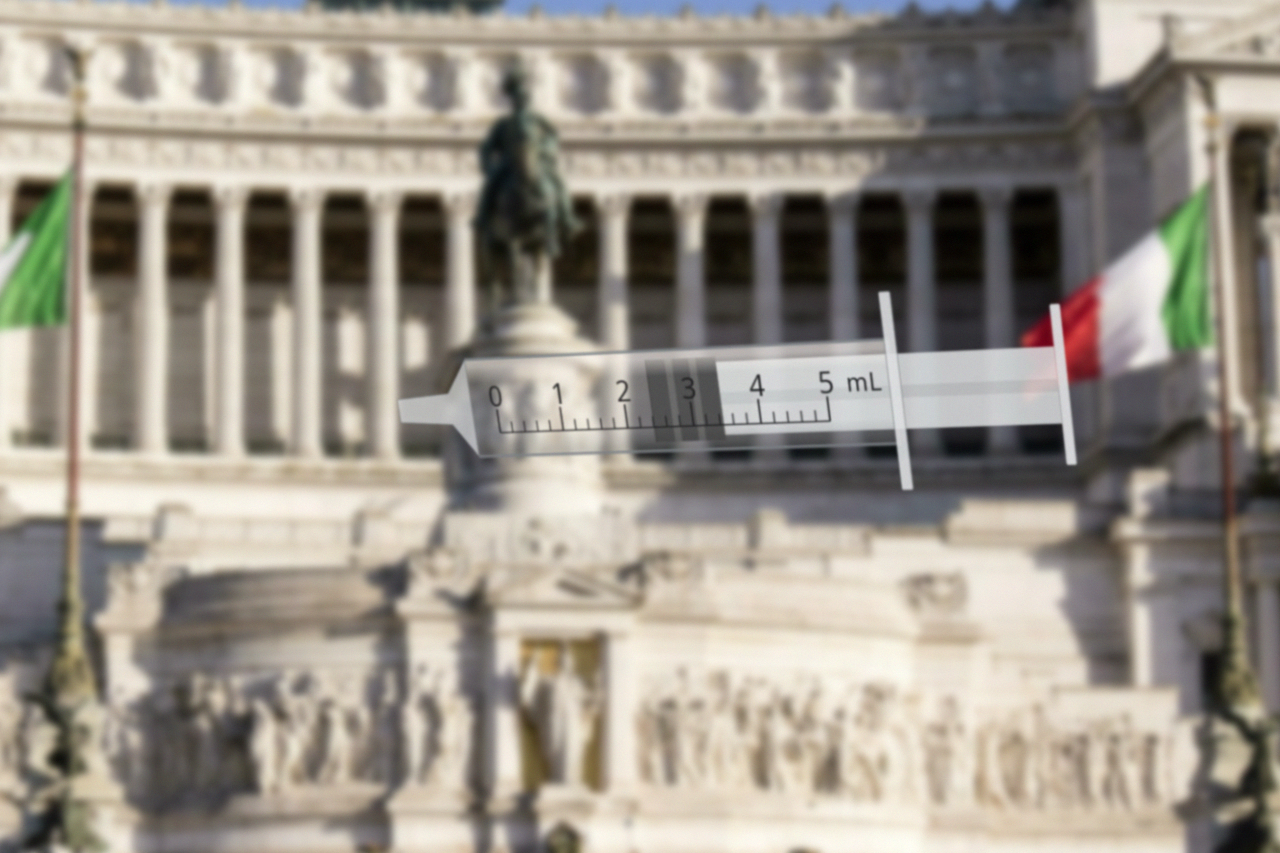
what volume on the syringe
2.4 mL
